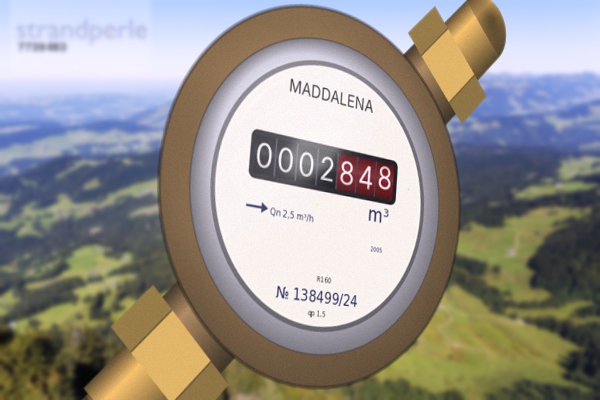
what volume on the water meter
2.848 m³
